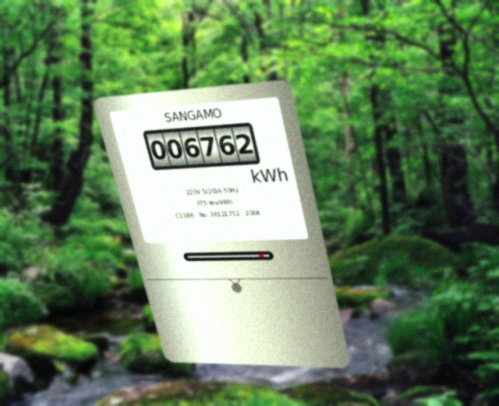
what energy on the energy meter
6762 kWh
